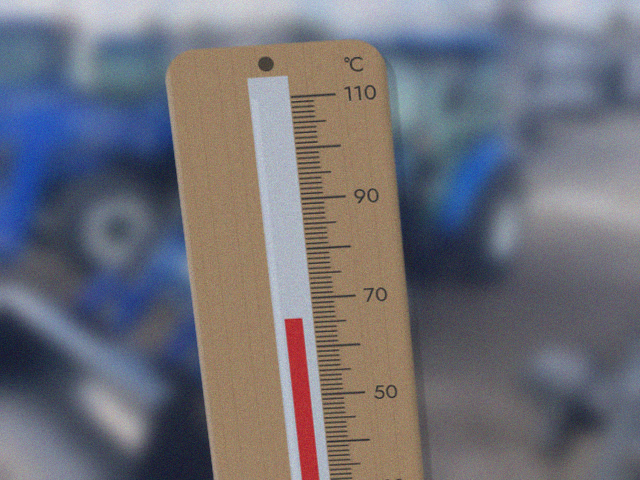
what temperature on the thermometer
66 °C
